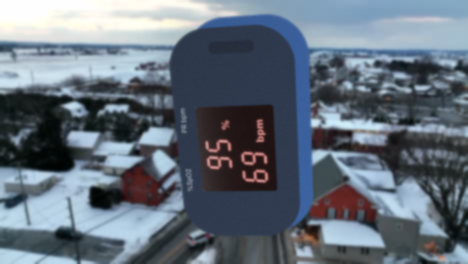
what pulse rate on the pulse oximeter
69 bpm
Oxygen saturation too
95 %
